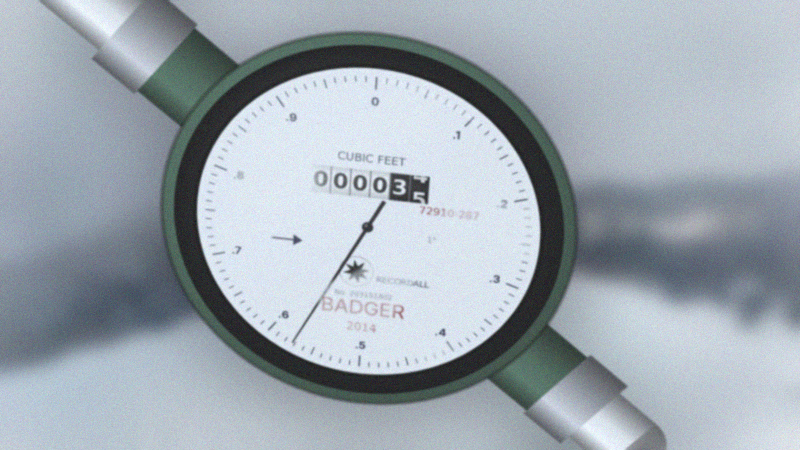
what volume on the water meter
34.57 ft³
